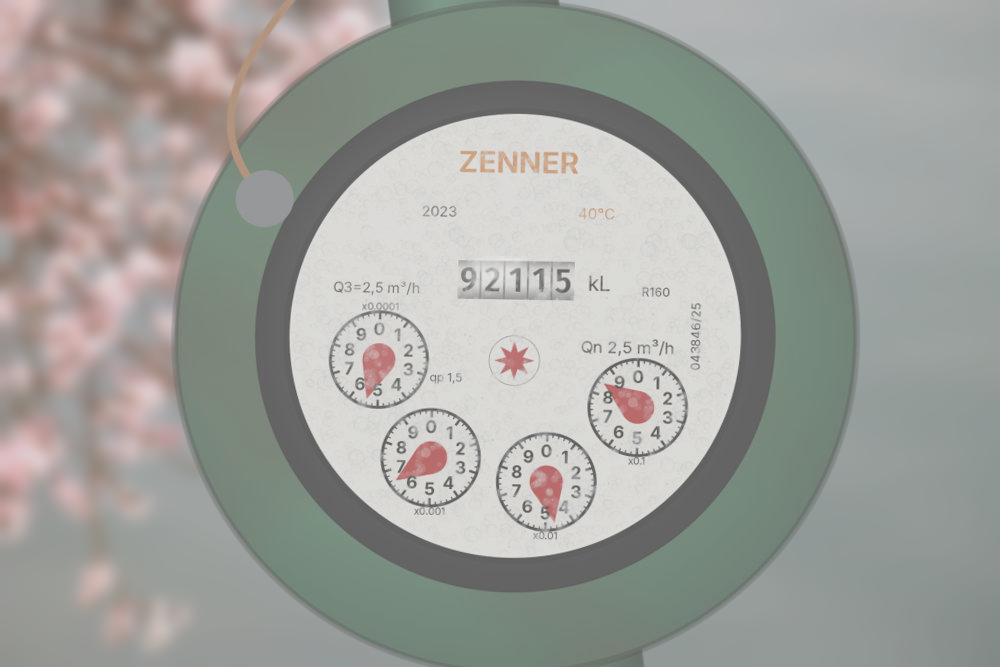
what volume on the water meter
92115.8465 kL
